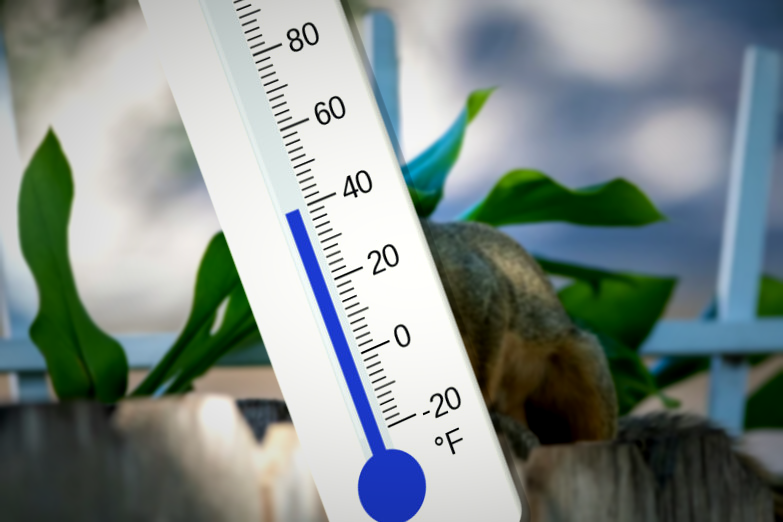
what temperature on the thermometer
40 °F
